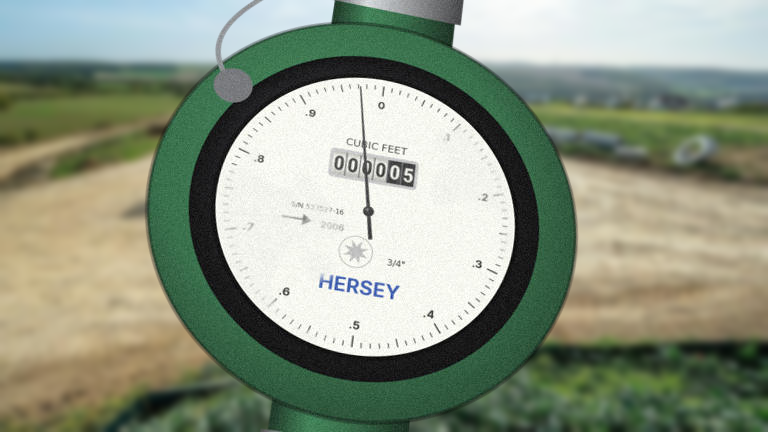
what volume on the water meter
4.97 ft³
